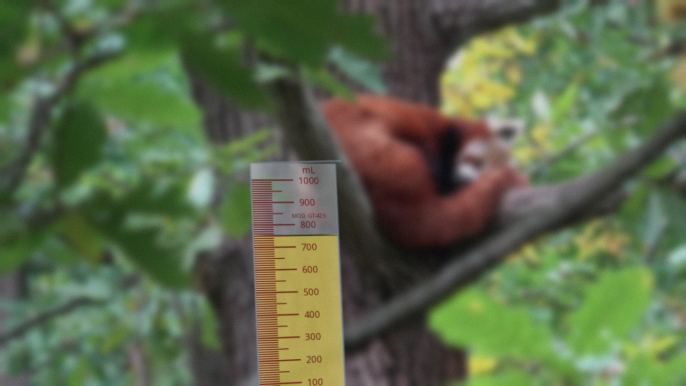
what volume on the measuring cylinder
750 mL
